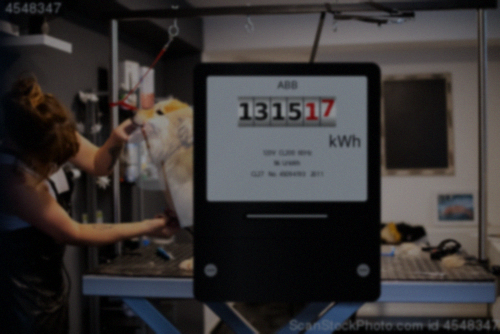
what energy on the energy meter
1315.17 kWh
